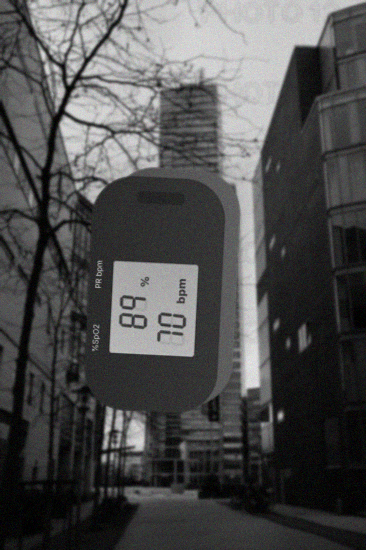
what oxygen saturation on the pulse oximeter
89 %
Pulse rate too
70 bpm
